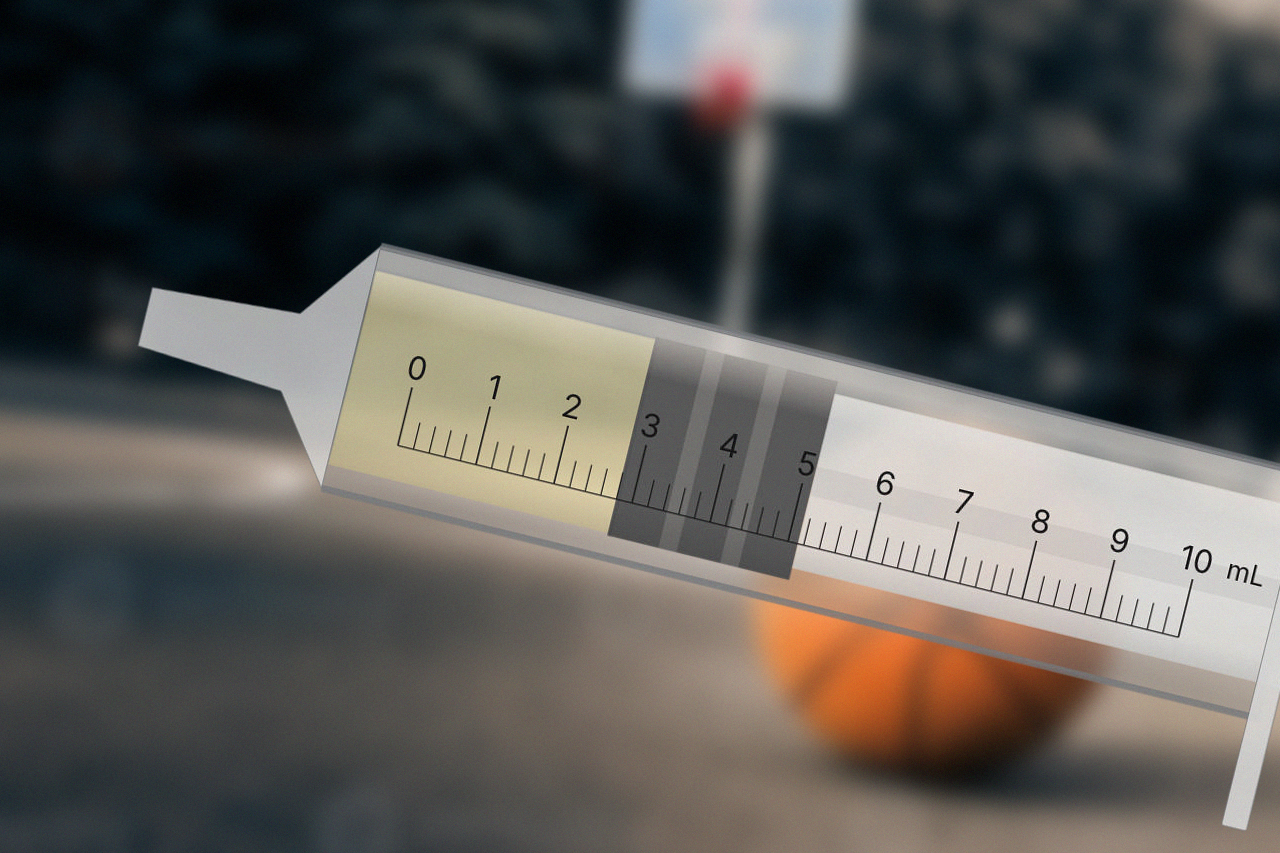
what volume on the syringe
2.8 mL
